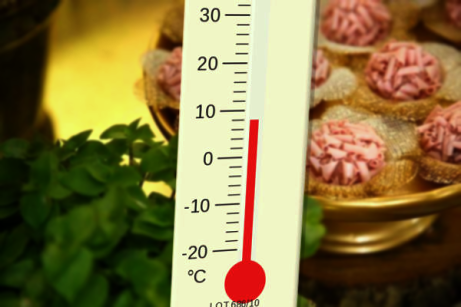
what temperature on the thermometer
8 °C
